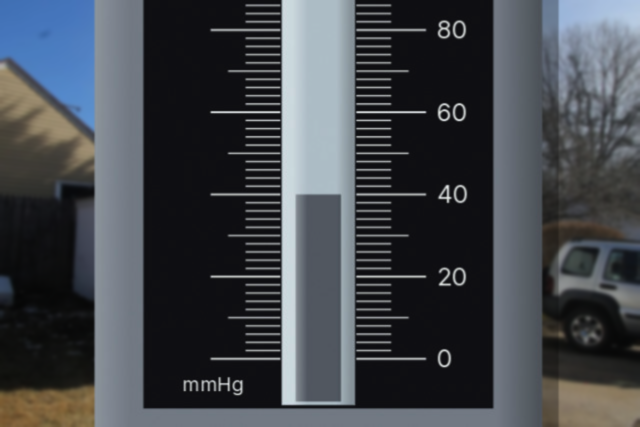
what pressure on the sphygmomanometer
40 mmHg
